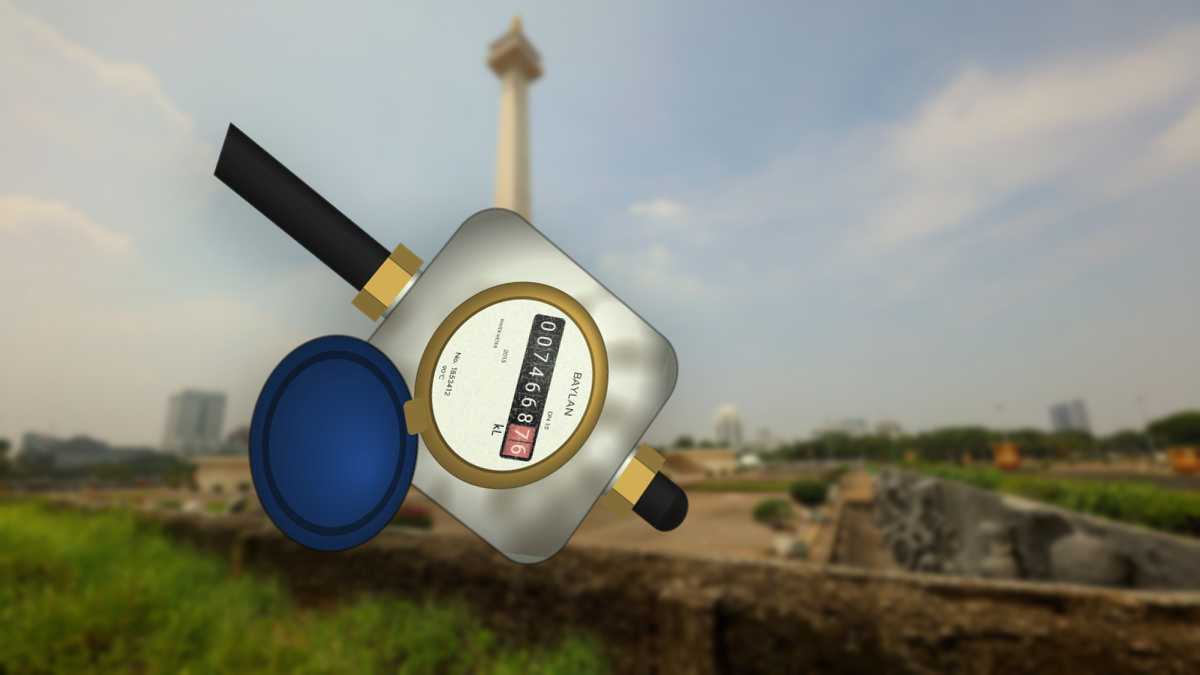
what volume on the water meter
74668.76 kL
